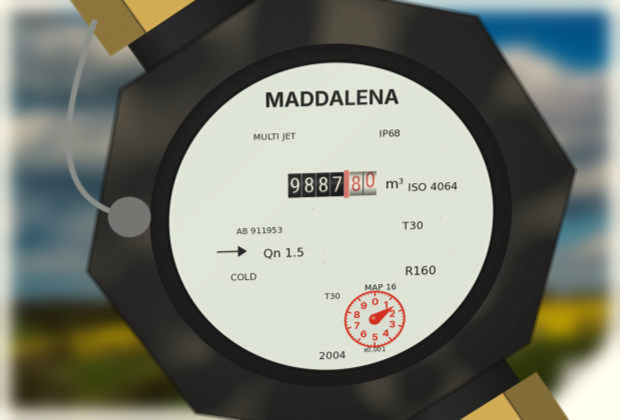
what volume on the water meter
9887.801 m³
